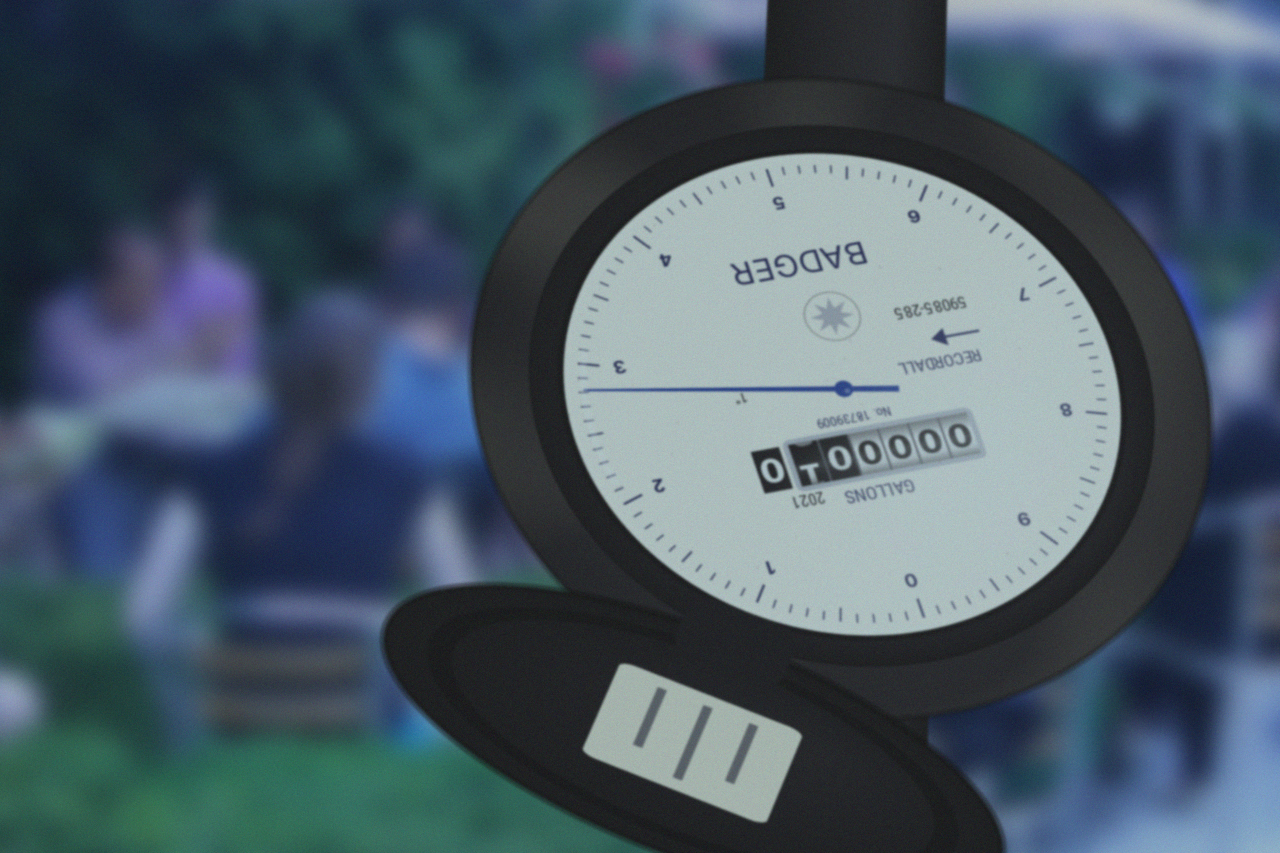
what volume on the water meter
12.8 gal
